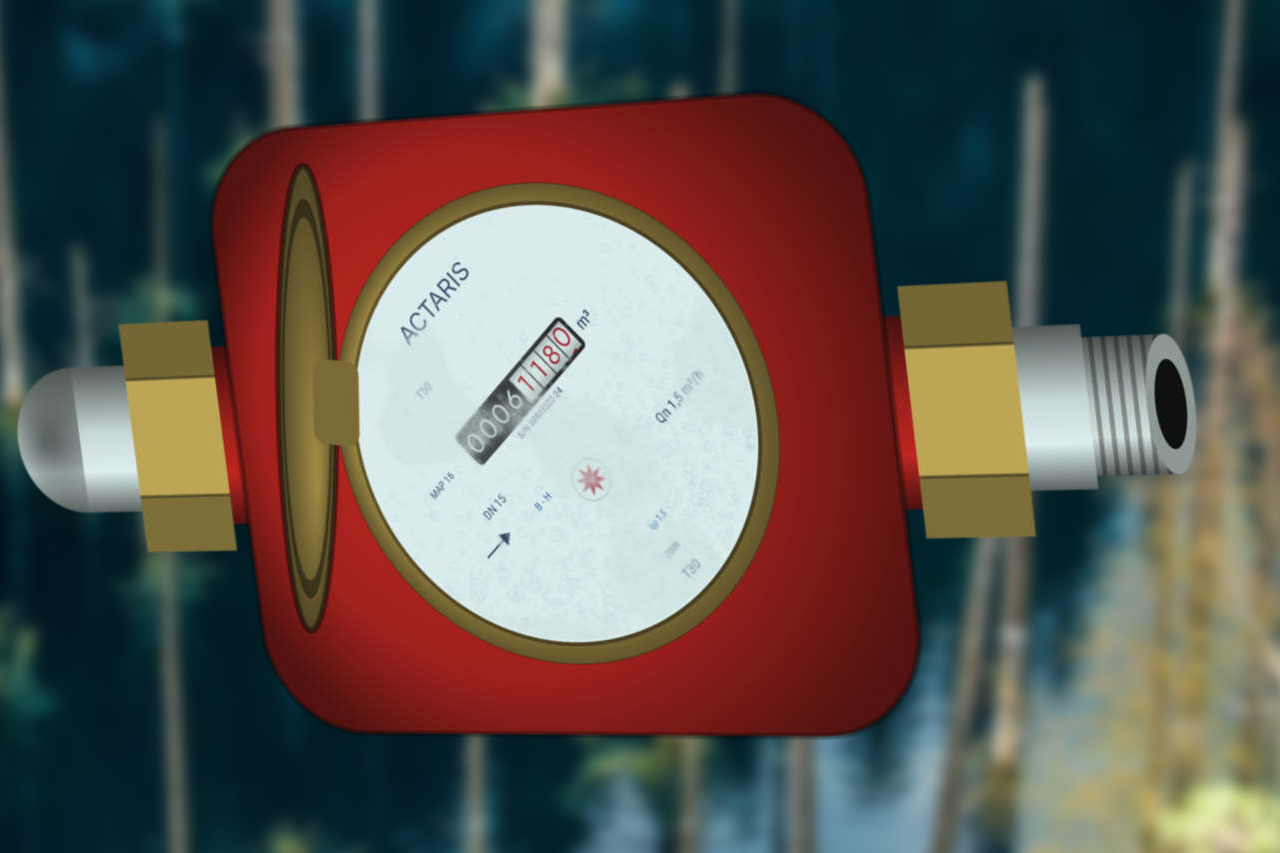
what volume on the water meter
6.1180 m³
